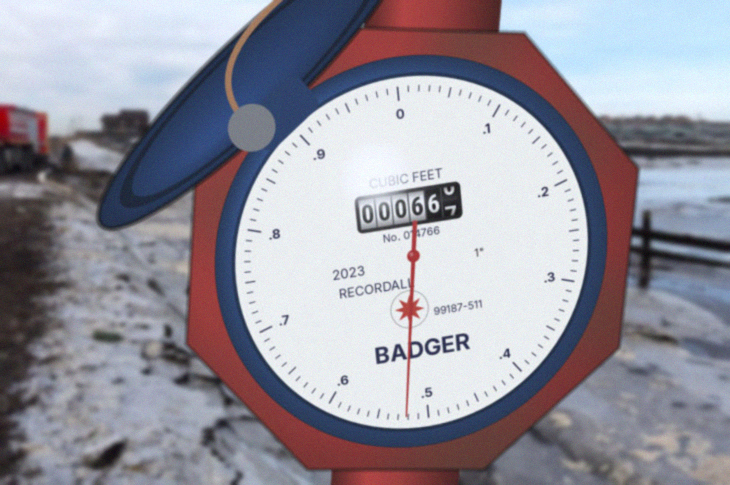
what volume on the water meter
666.52 ft³
